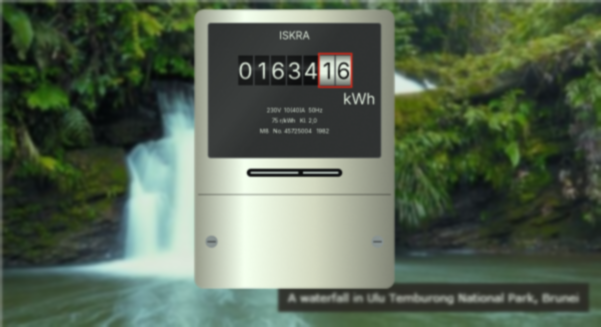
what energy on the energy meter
1634.16 kWh
